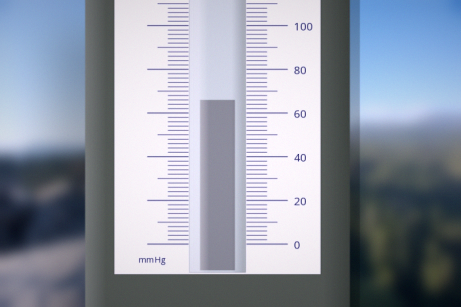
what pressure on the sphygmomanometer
66 mmHg
